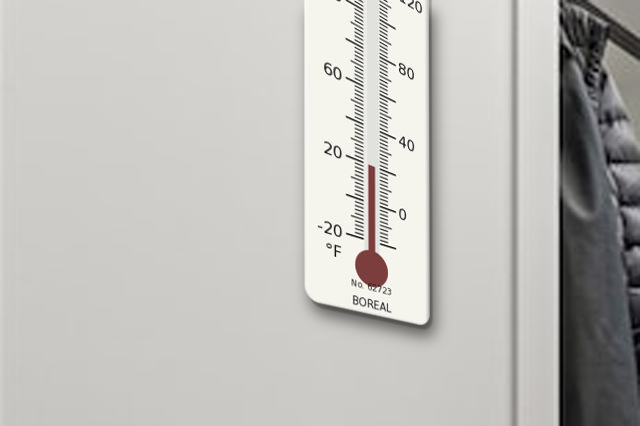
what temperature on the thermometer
20 °F
